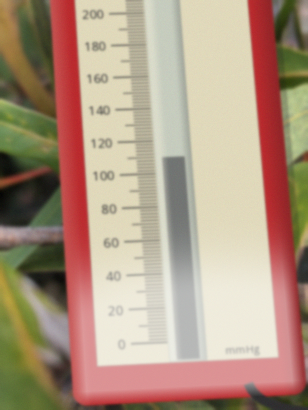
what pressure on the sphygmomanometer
110 mmHg
